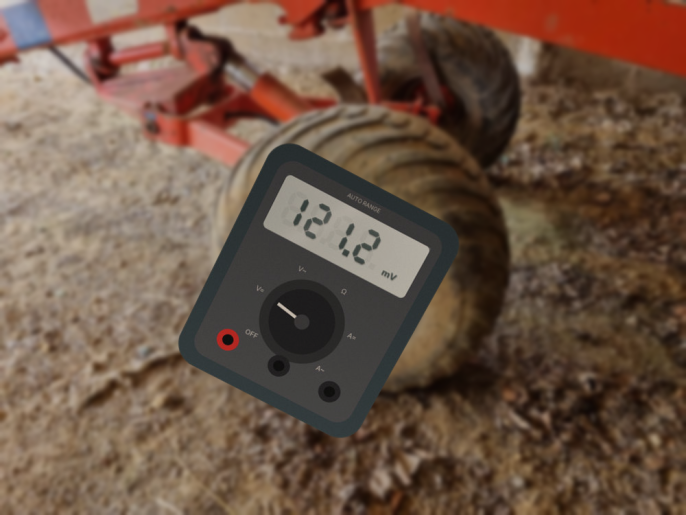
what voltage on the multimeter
121.2 mV
